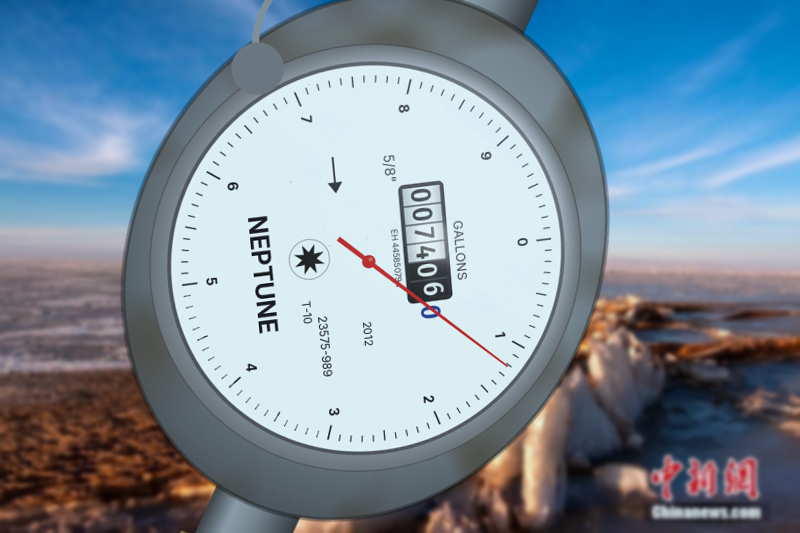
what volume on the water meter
74061.2 gal
